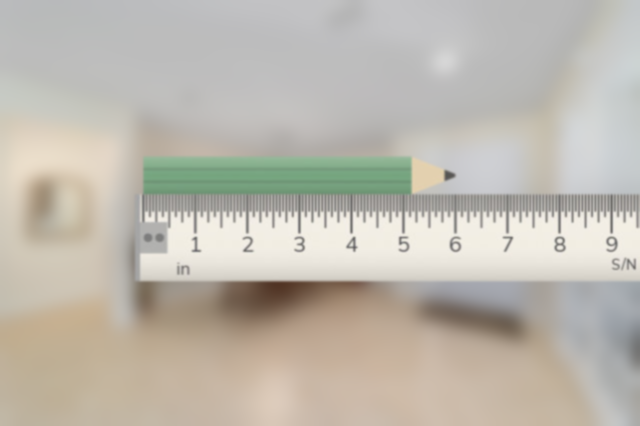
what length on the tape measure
6 in
